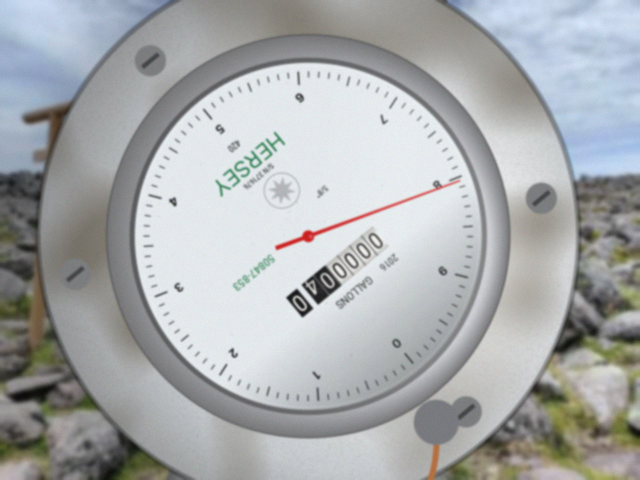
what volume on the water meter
38.0 gal
